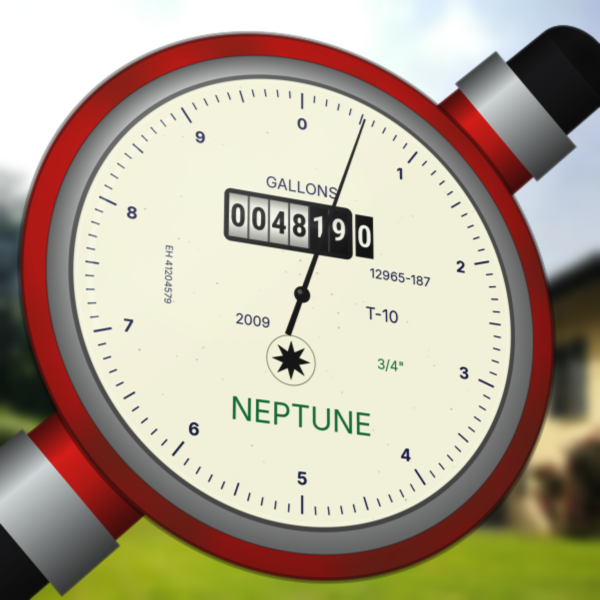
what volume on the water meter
48190.5 gal
